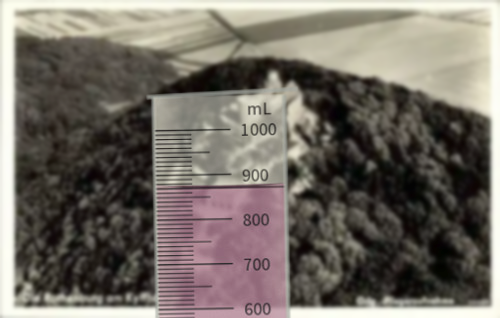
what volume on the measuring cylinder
870 mL
